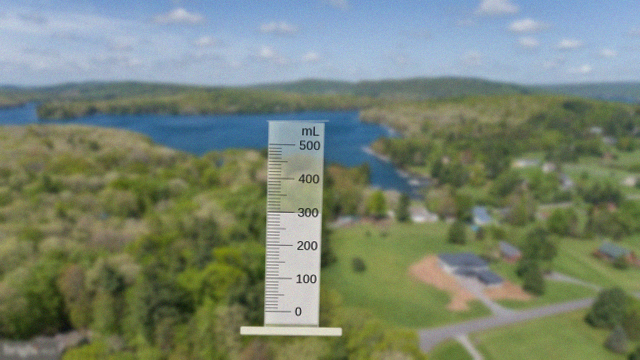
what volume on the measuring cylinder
300 mL
